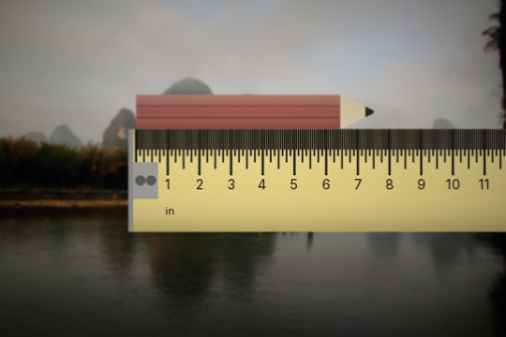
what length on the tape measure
7.5 in
